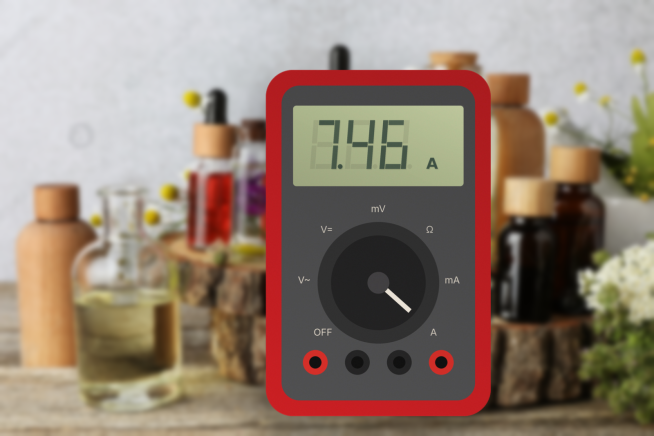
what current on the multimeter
7.46 A
